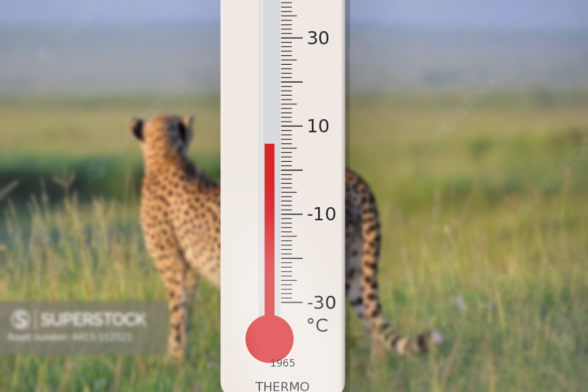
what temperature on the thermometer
6 °C
